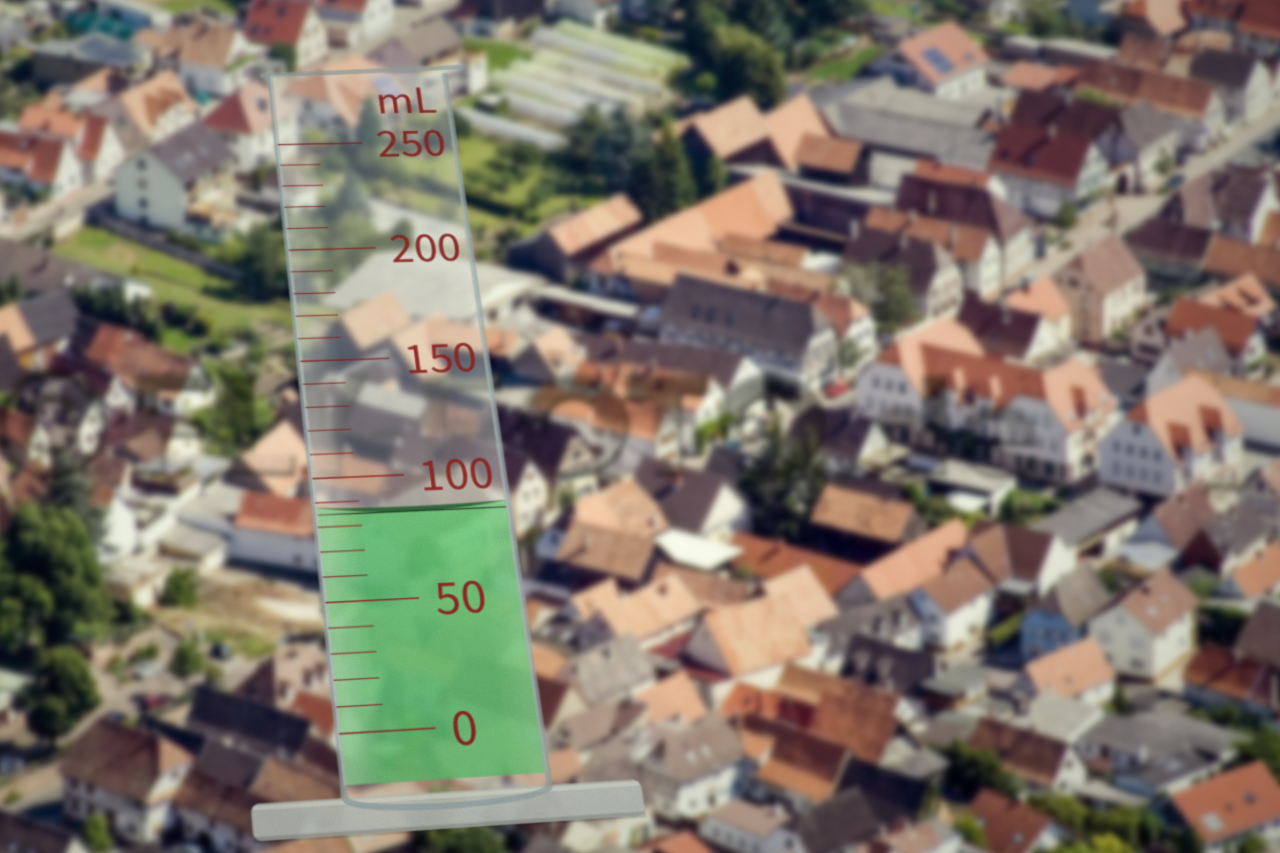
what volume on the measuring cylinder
85 mL
